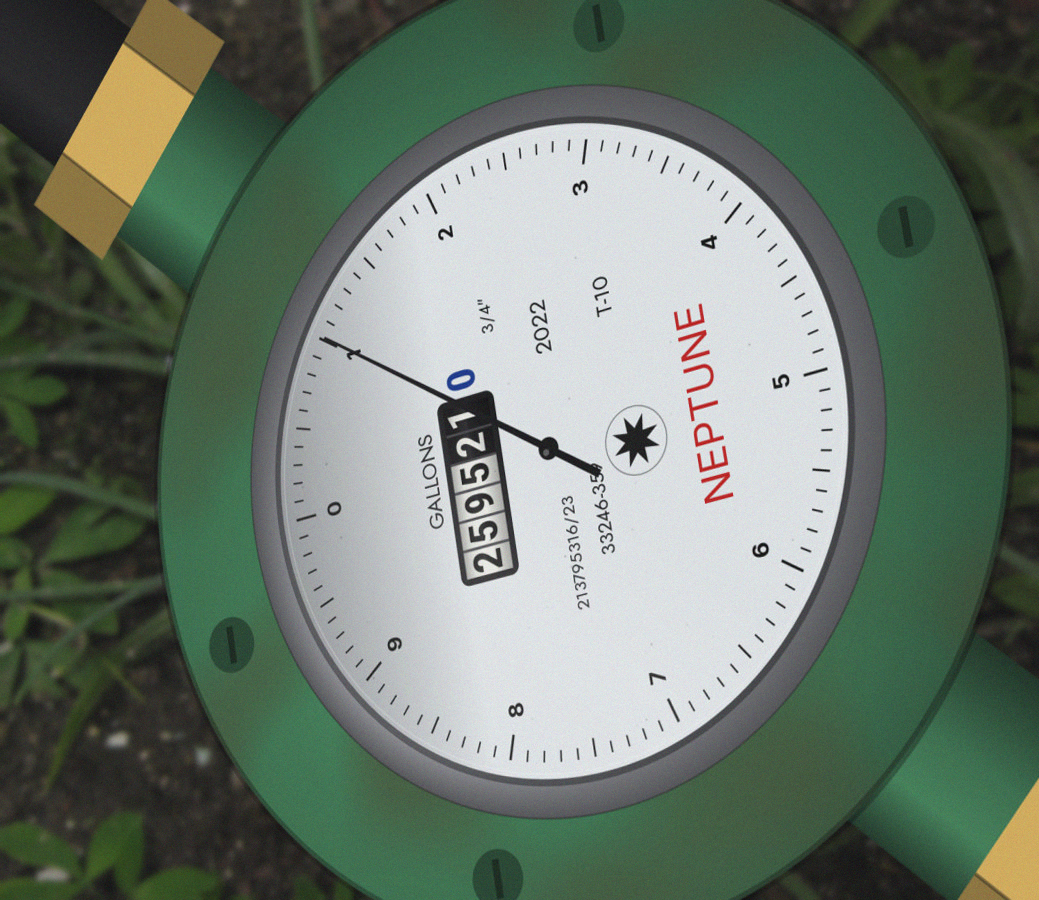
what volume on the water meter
2595211.0 gal
